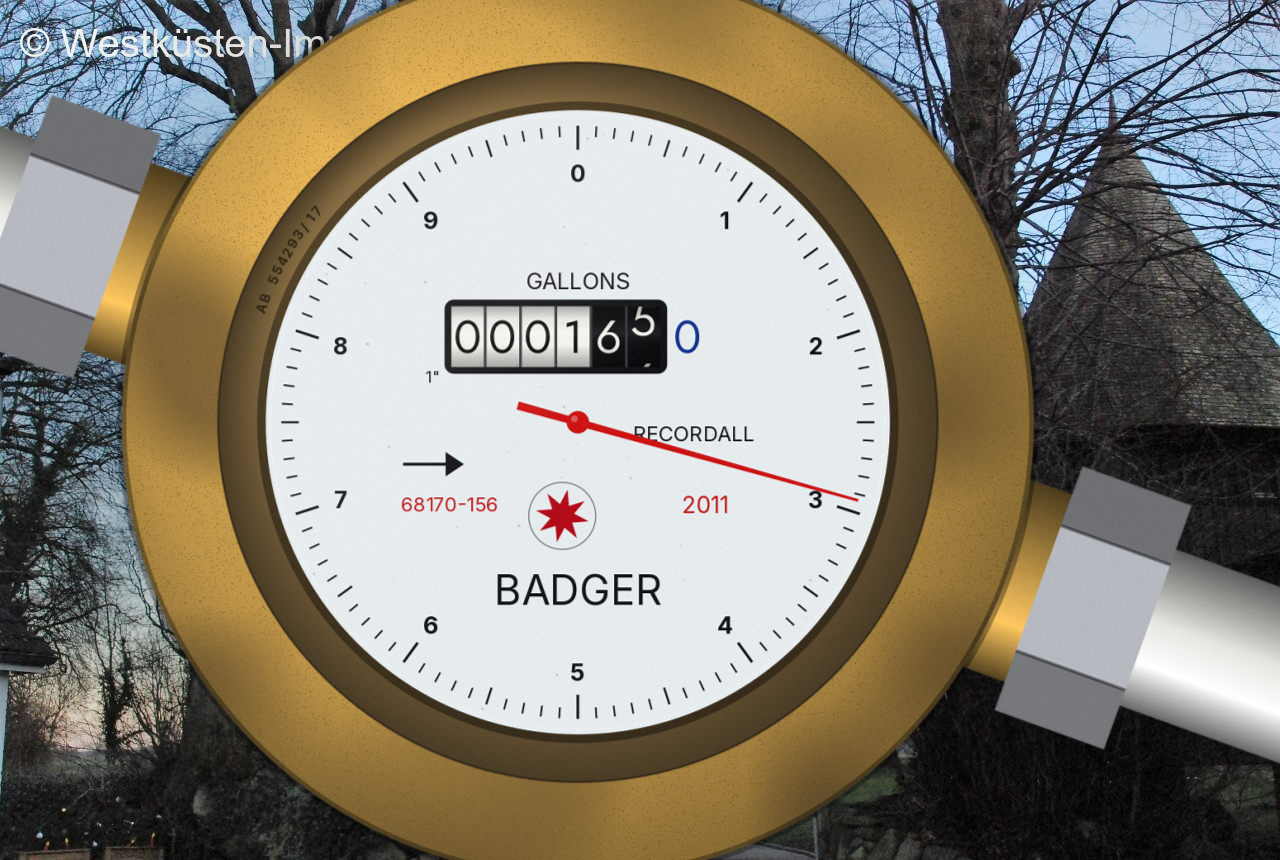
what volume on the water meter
1652.9 gal
